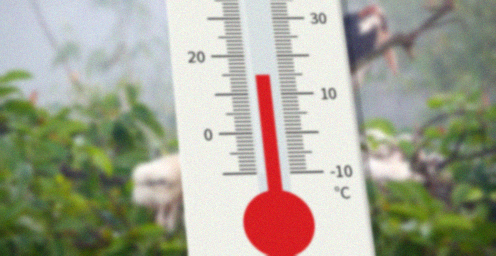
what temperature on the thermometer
15 °C
